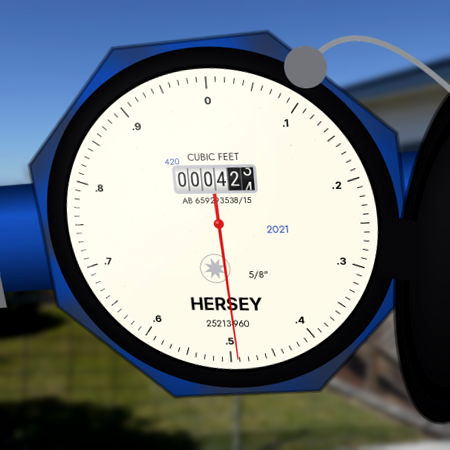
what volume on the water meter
423.49 ft³
